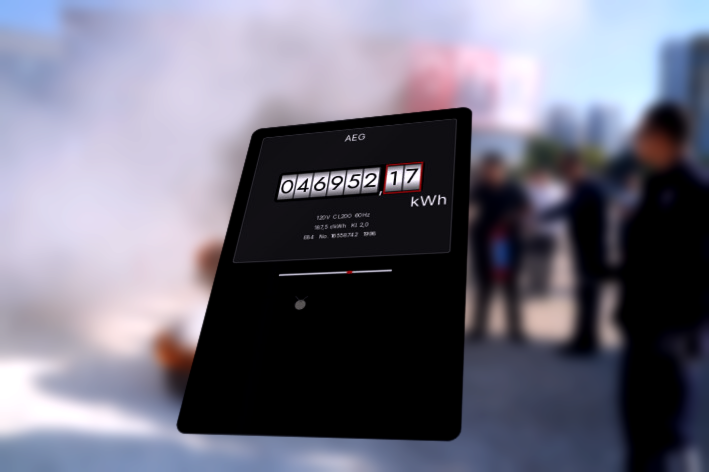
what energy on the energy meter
46952.17 kWh
